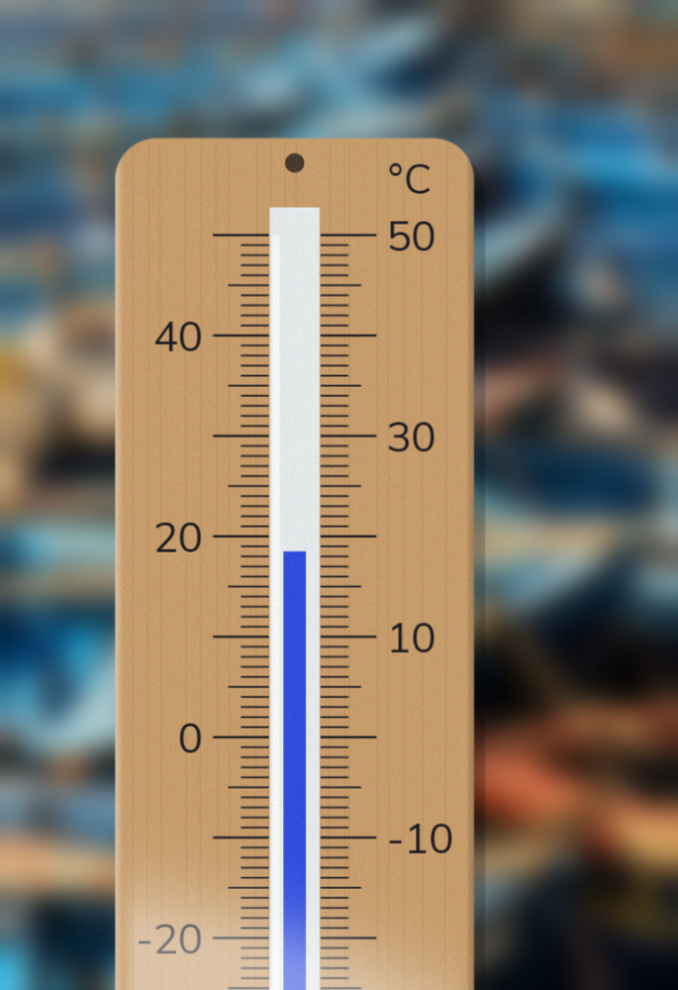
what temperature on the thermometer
18.5 °C
